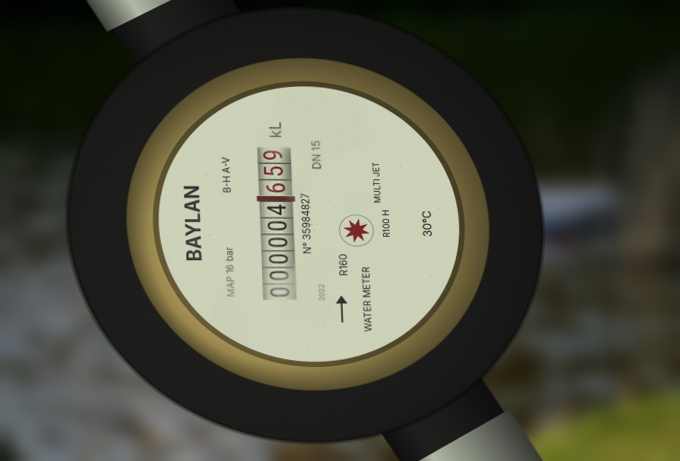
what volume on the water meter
4.659 kL
